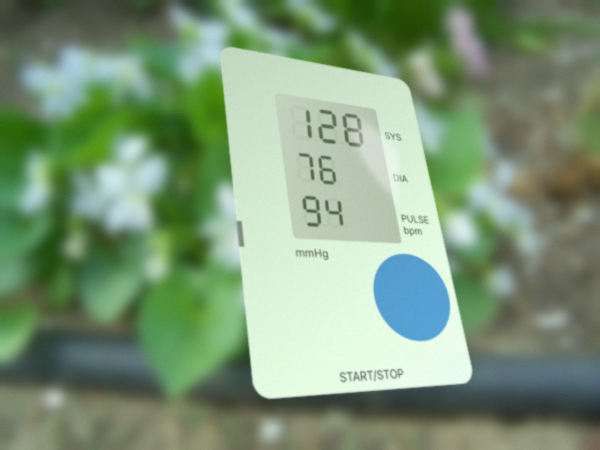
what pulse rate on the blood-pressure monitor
94 bpm
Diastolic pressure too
76 mmHg
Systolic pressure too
128 mmHg
